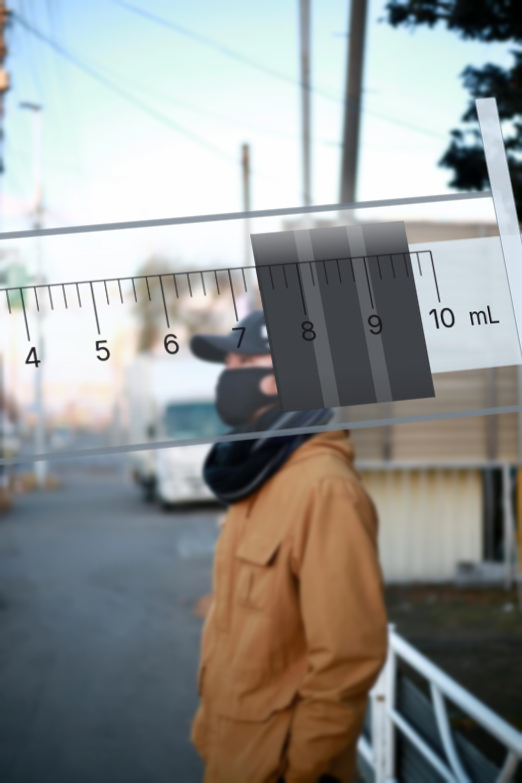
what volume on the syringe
7.4 mL
